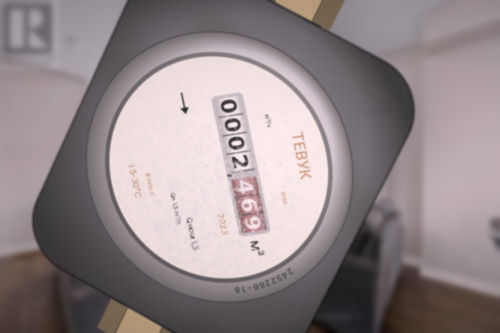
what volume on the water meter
2.469 m³
